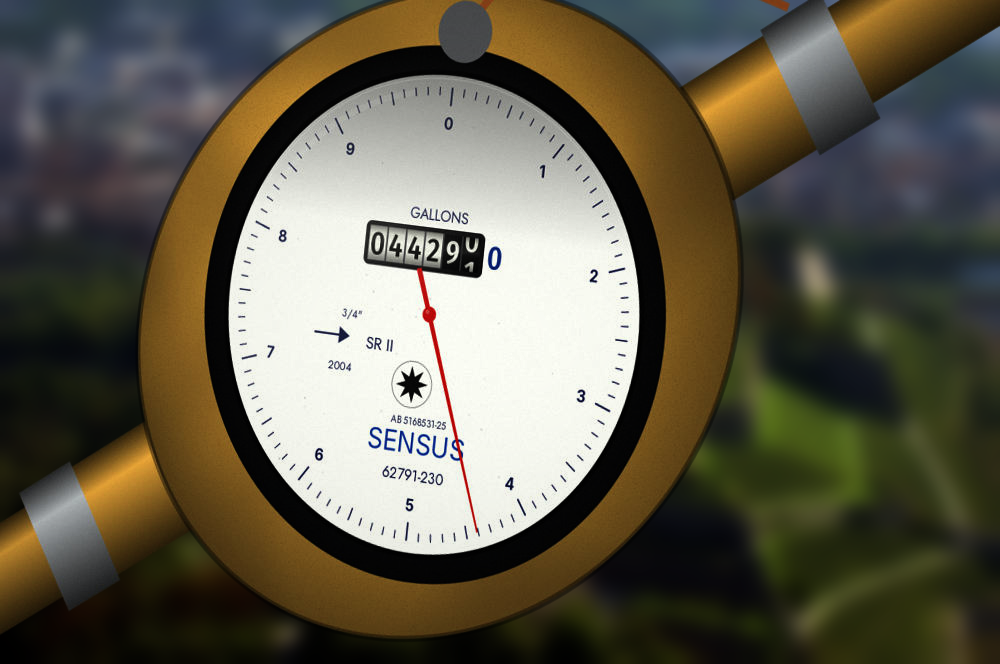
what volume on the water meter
442904.4 gal
